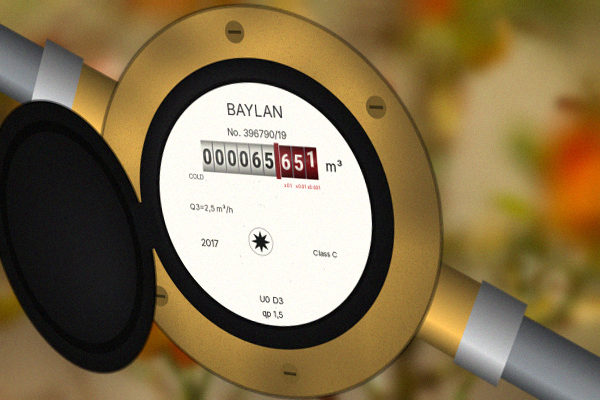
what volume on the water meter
65.651 m³
